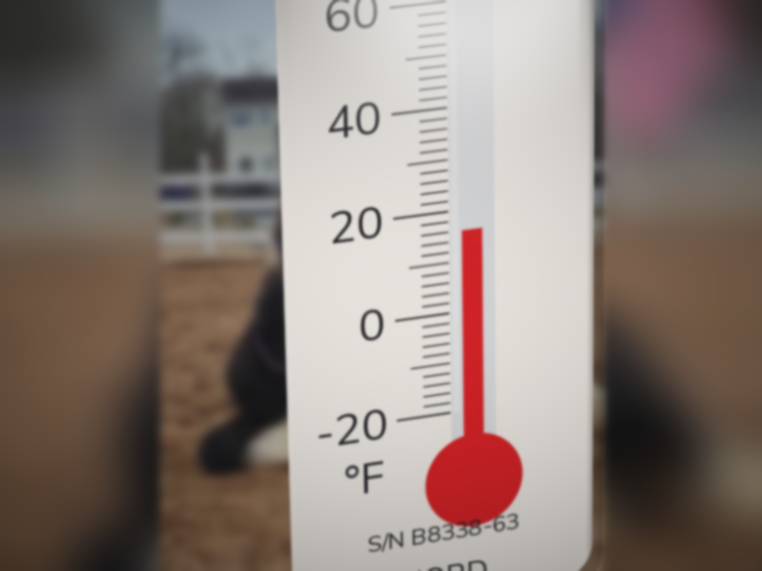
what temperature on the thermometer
16 °F
